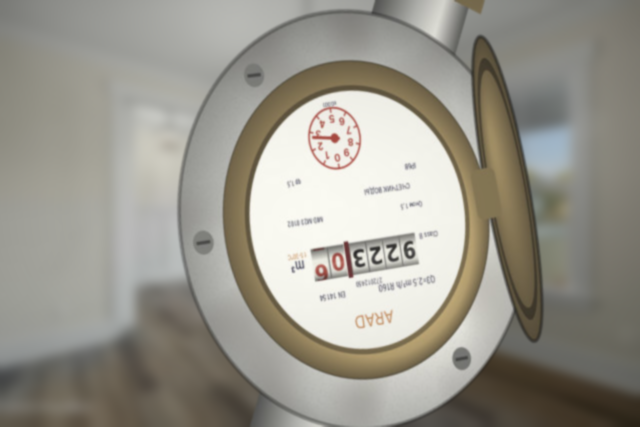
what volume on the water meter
9223.062 m³
